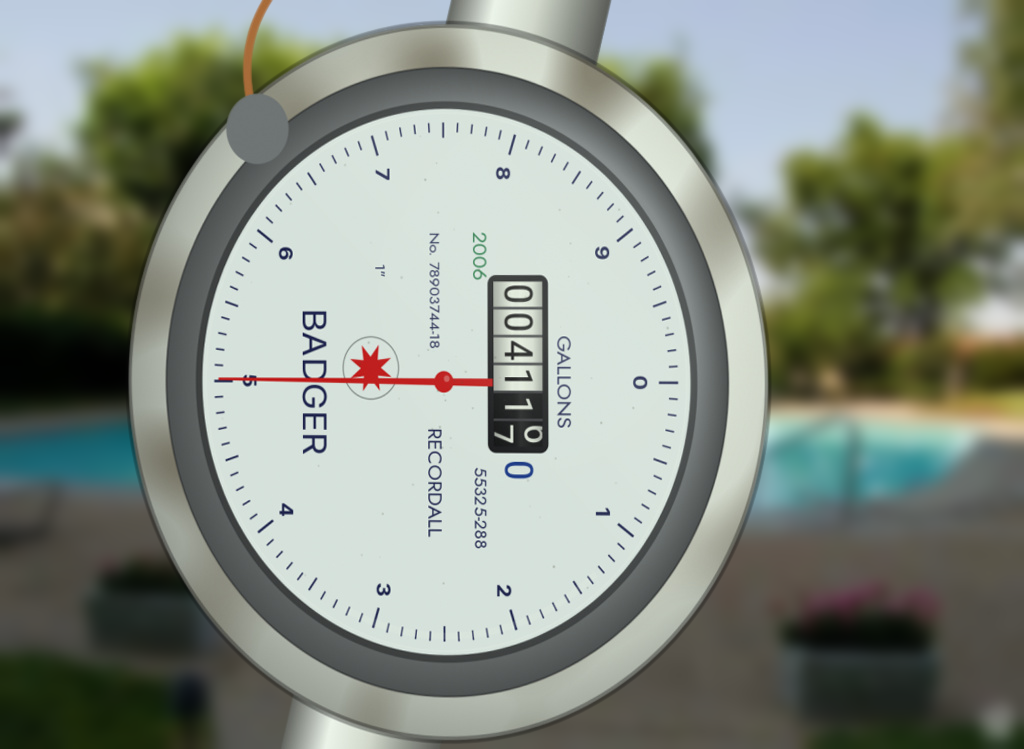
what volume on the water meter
41165.0 gal
